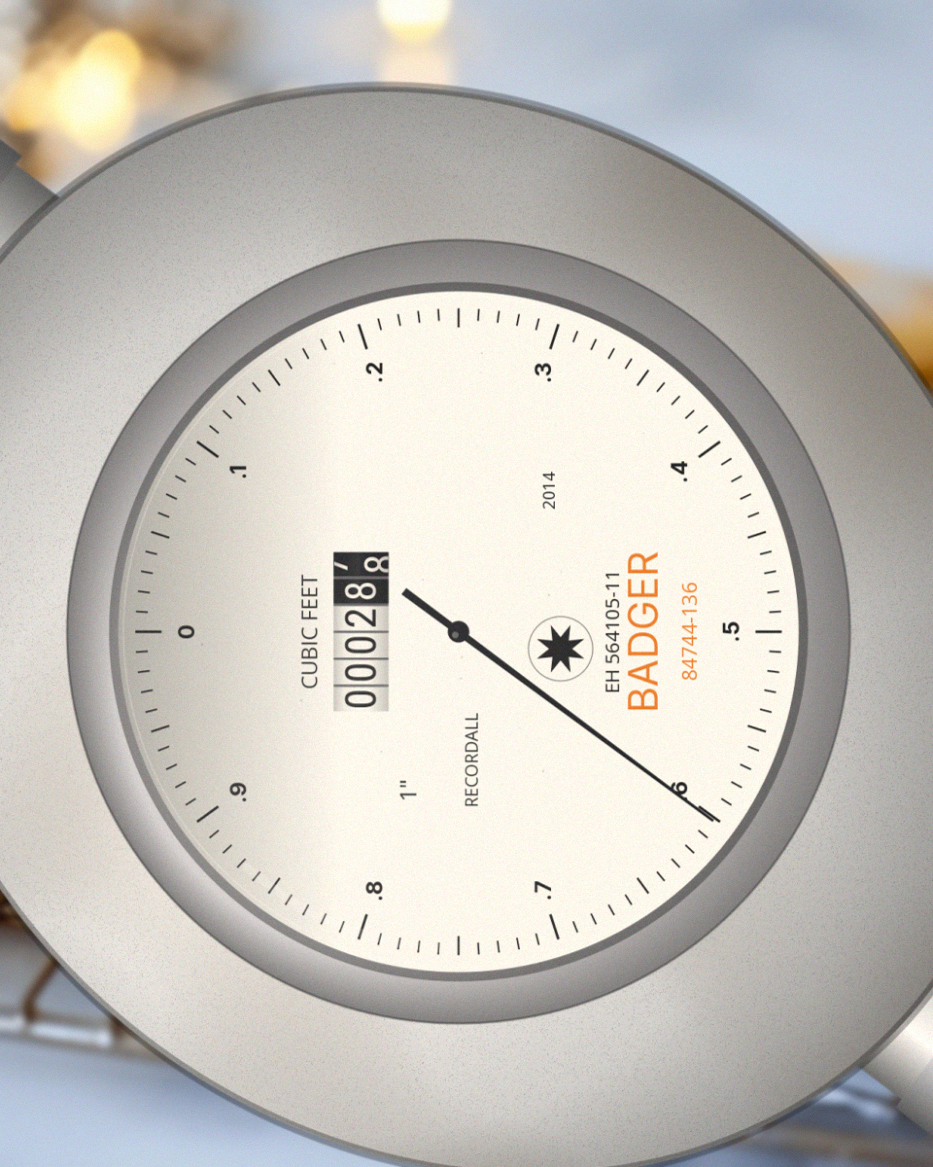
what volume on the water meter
287.60 ft³
